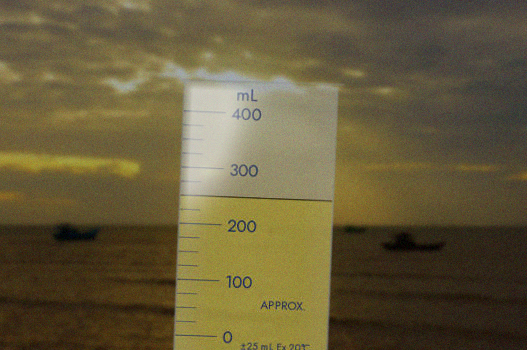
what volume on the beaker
250 mL
